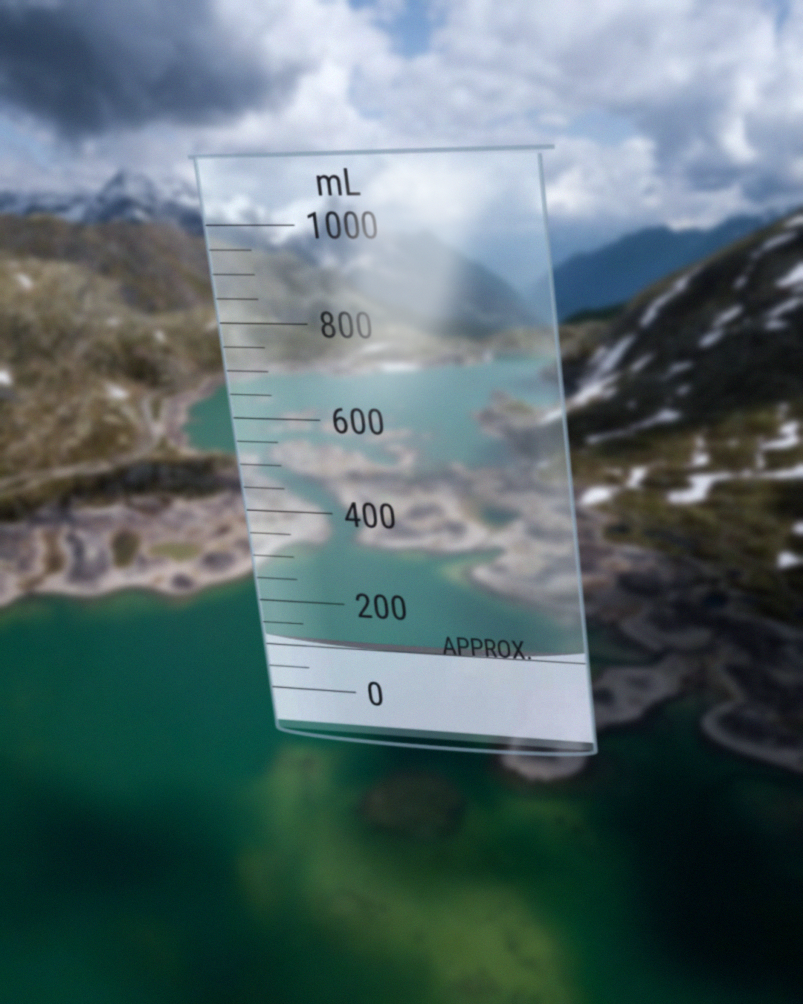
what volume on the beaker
100 mL
